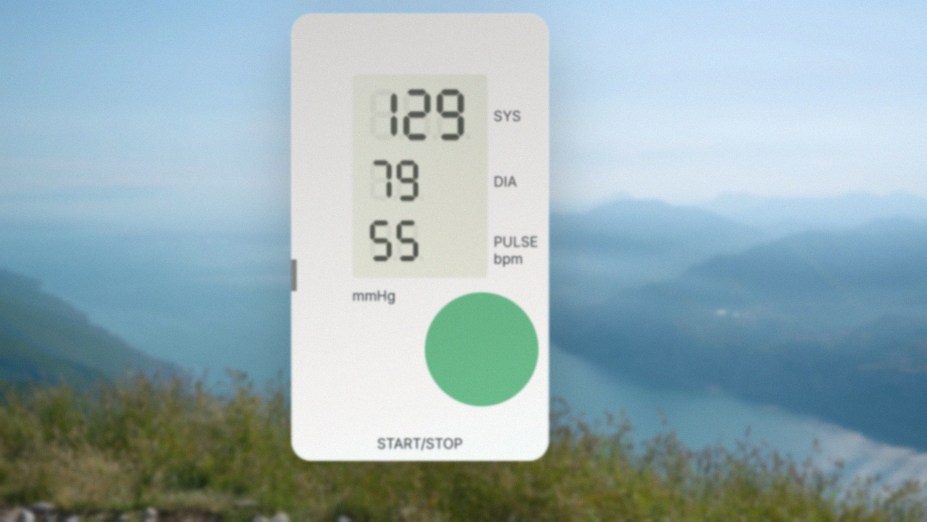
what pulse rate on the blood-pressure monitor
55 bpm
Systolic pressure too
129 mmHg
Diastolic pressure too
79 mmHg
